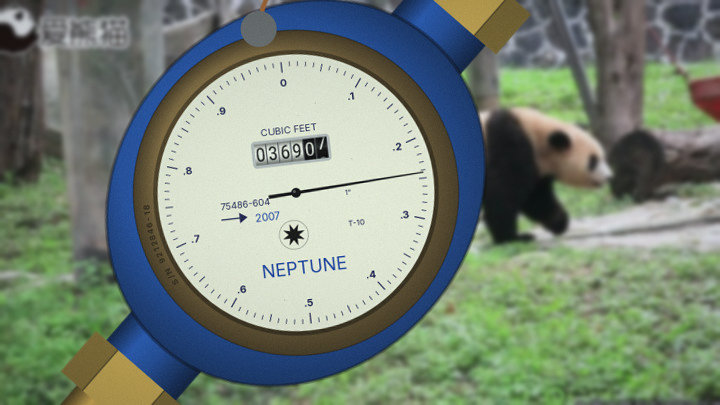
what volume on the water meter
36907.24 ft³
